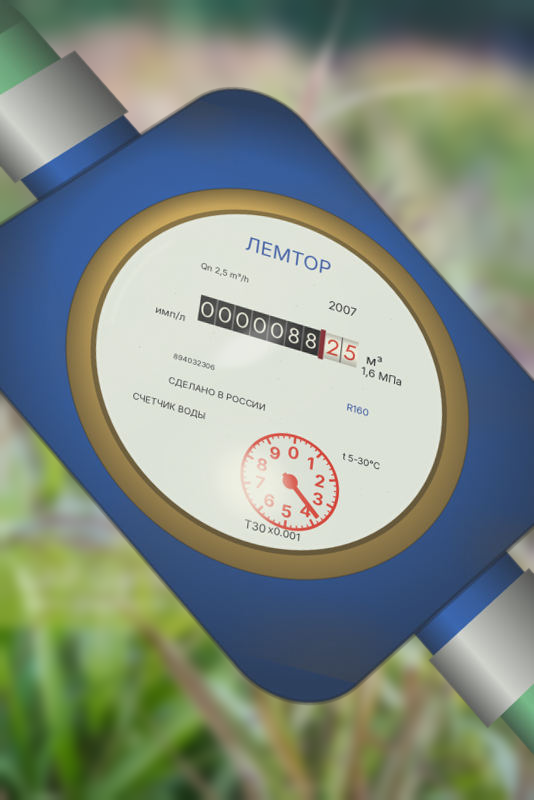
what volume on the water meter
88.253 m³
